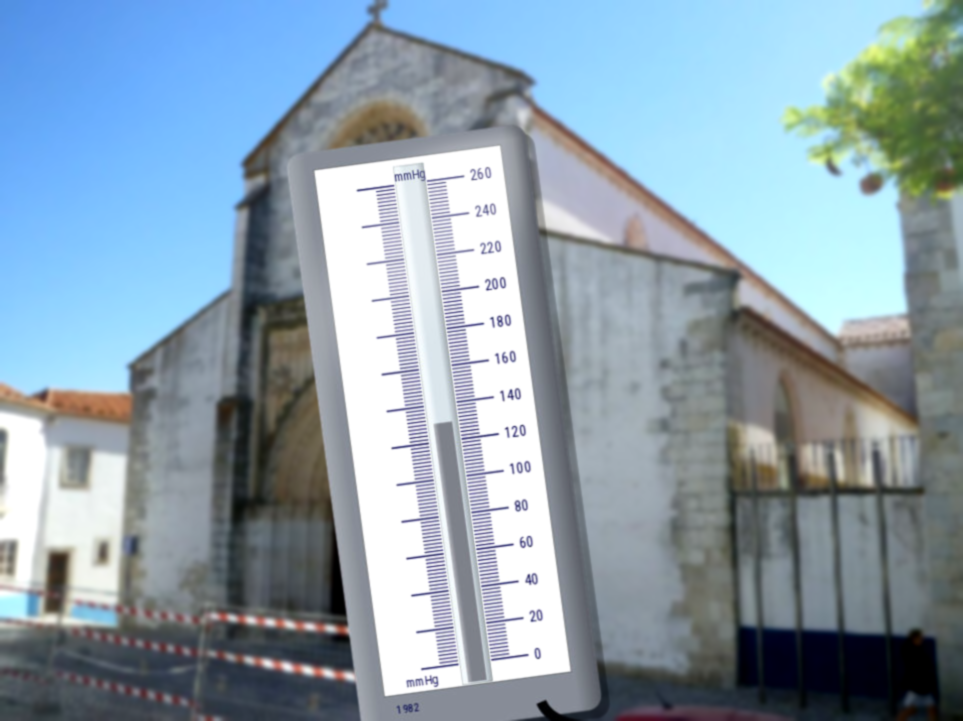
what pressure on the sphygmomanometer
130 mmHg
